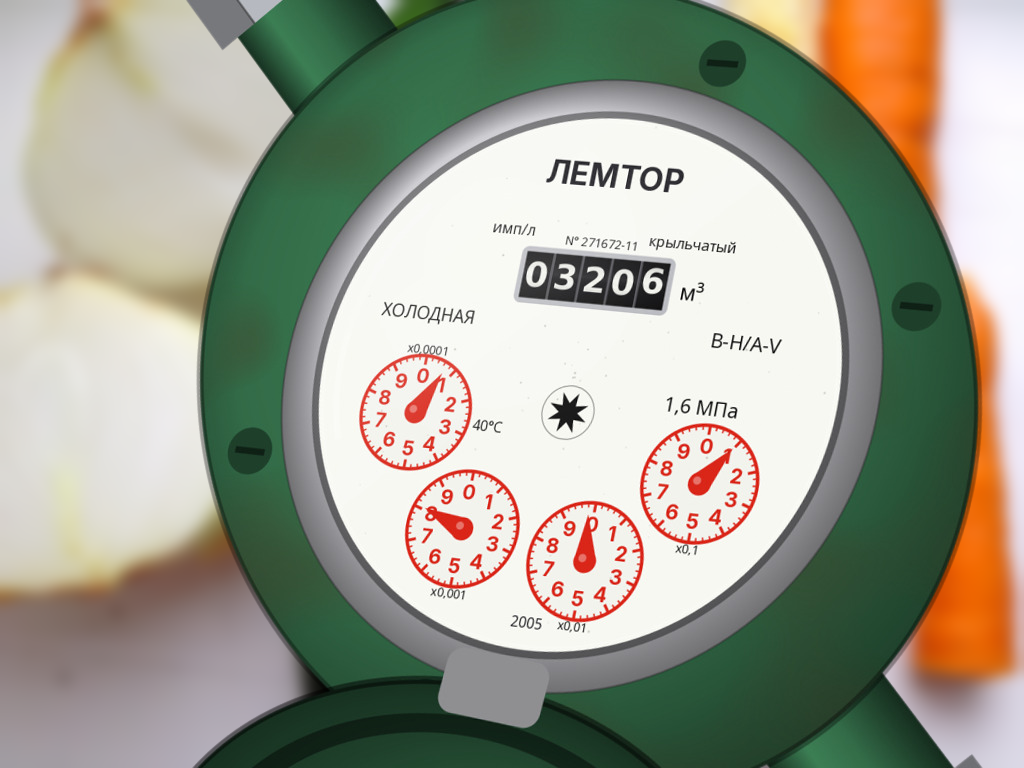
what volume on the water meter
3206.0980 m³
